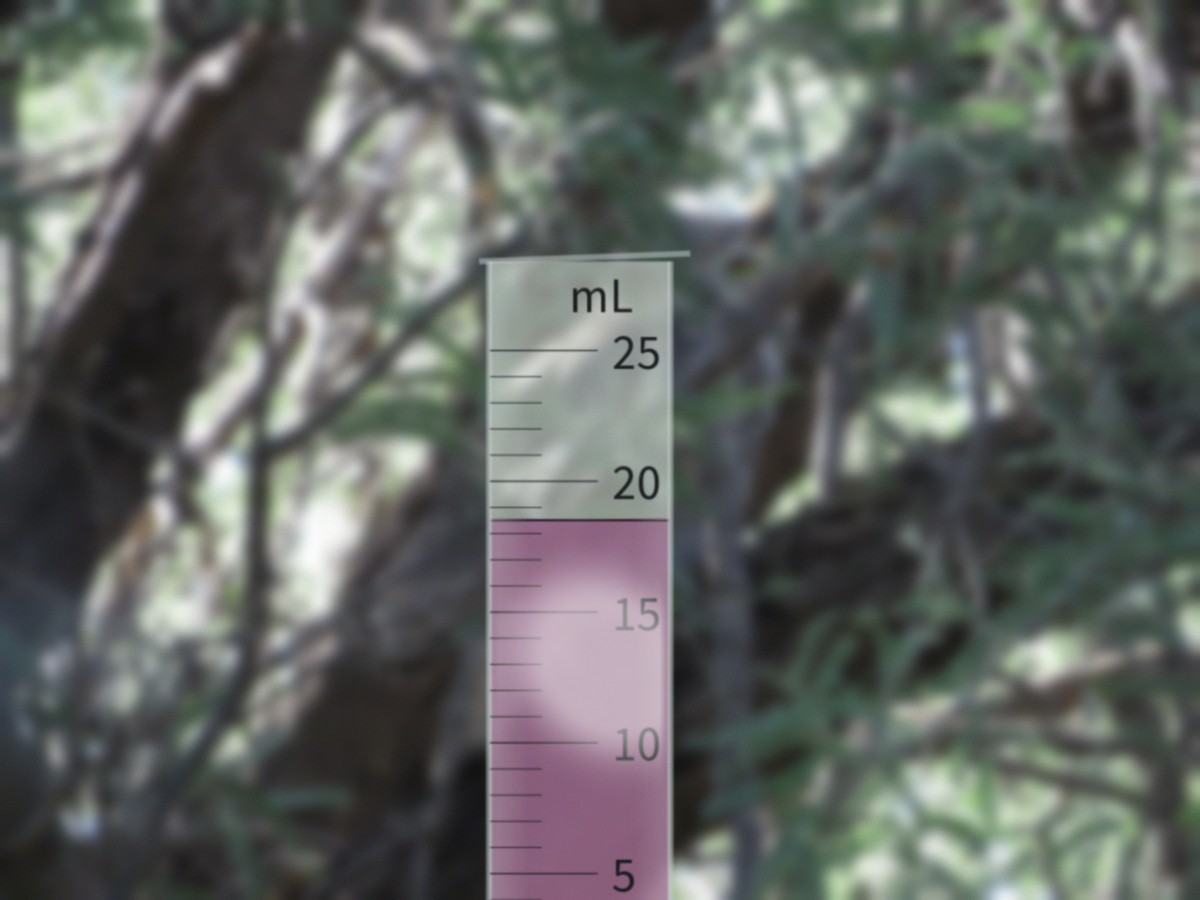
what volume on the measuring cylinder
18.5 mL
